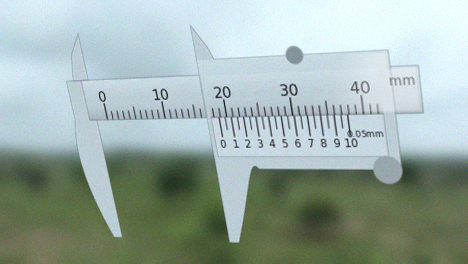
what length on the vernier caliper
18.8 mm
